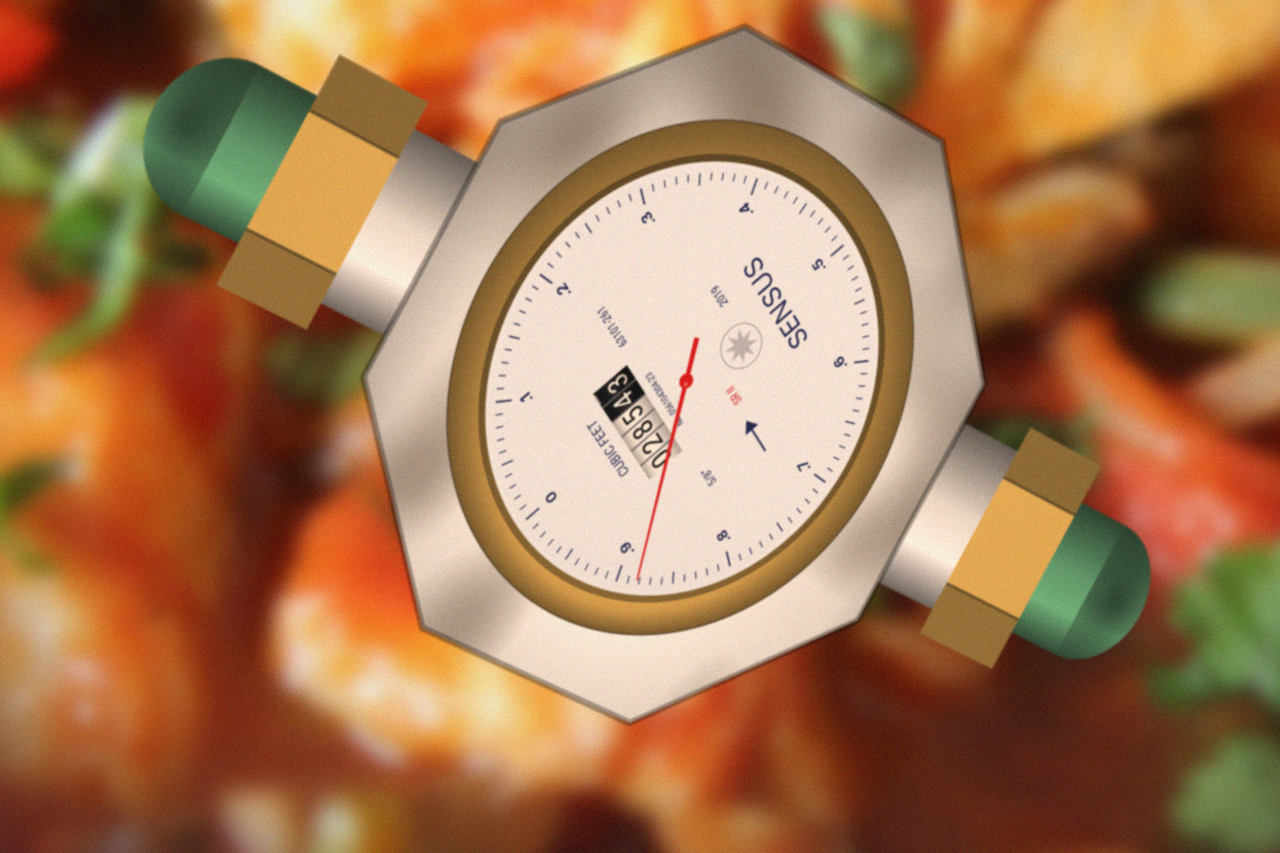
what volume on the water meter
28542.88 ft³
